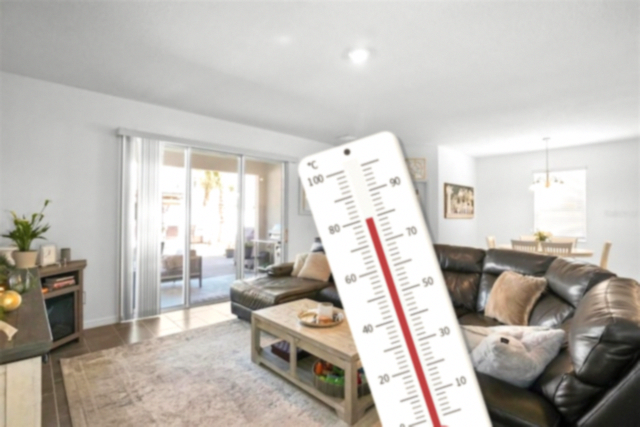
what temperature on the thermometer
80 °C
